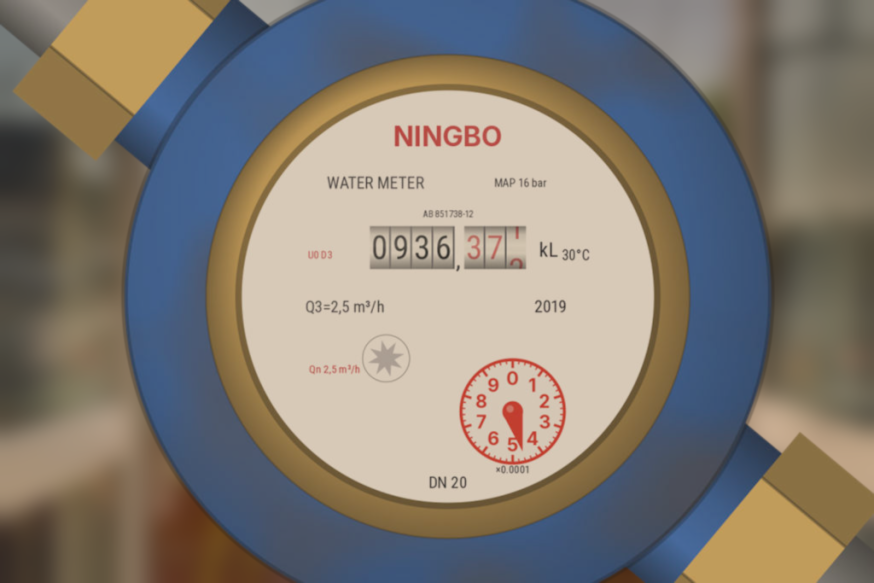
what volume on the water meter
936.3714 kL
